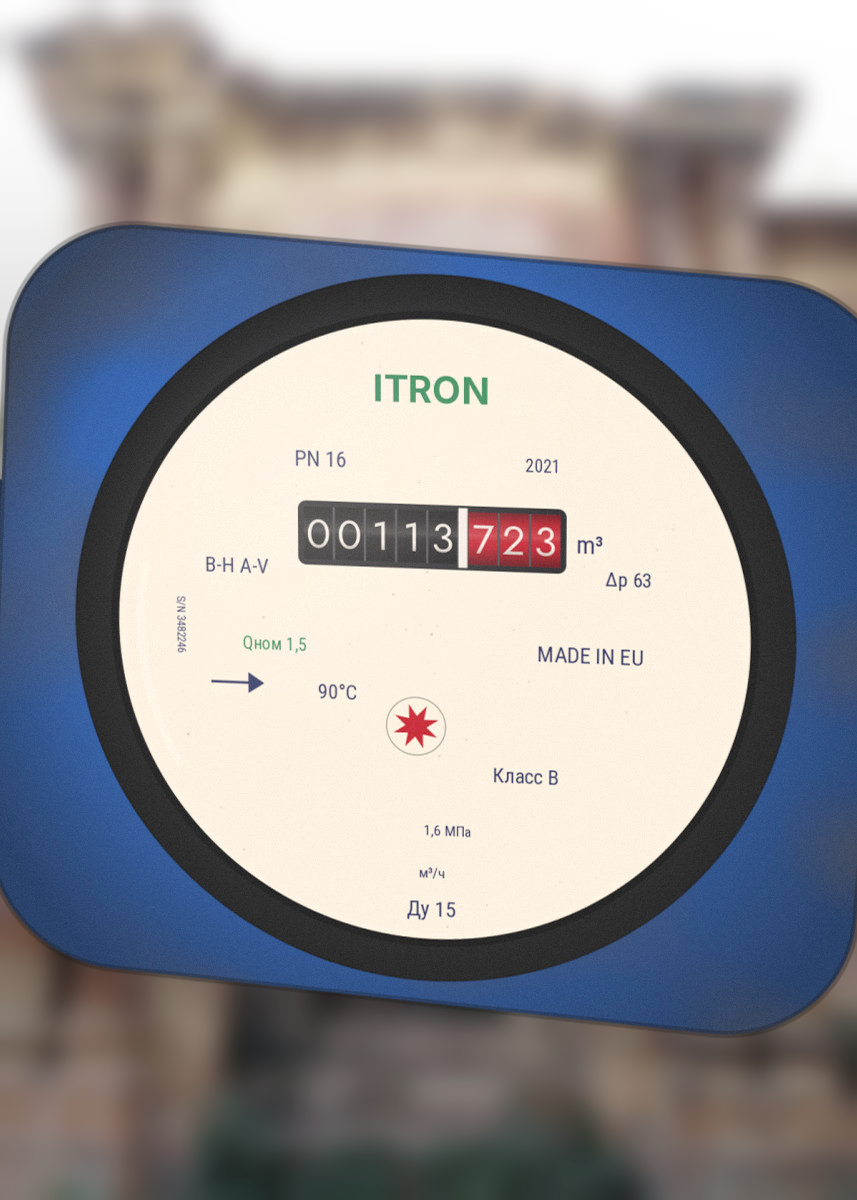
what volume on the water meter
113.723 m³
